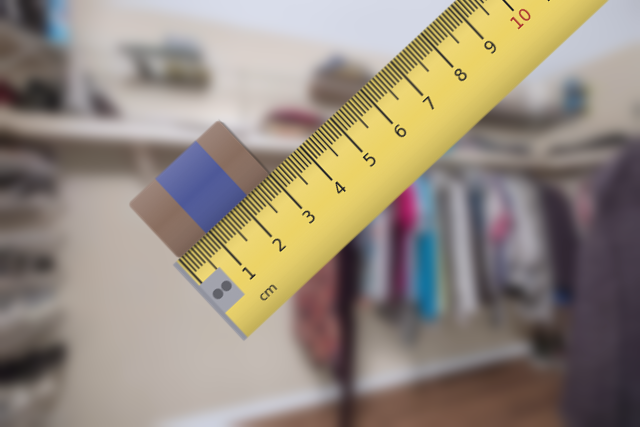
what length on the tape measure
3 cm
